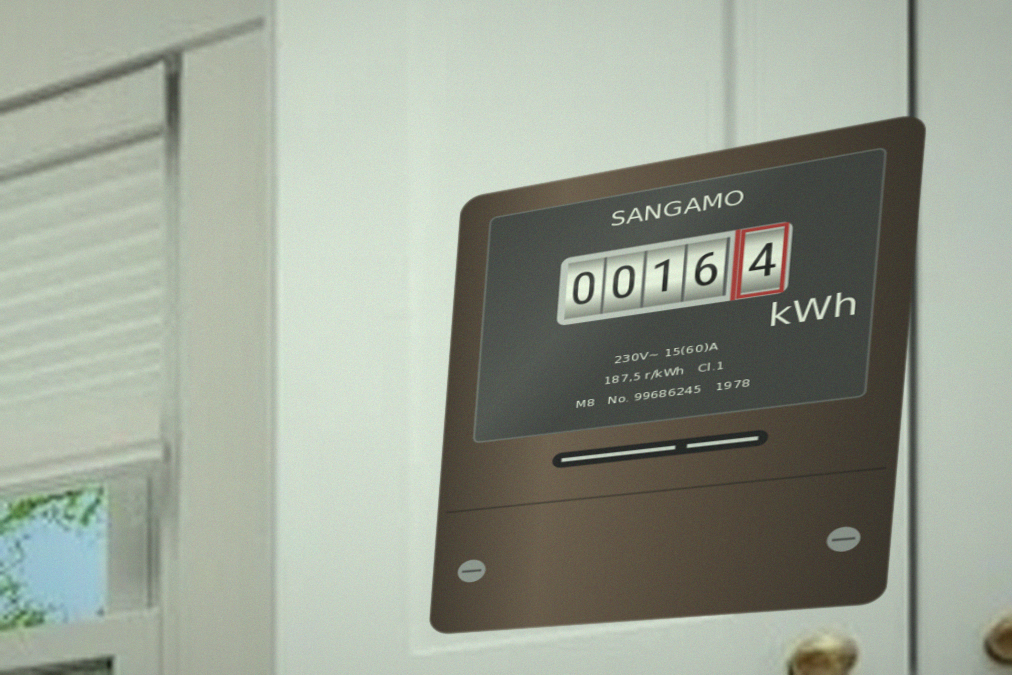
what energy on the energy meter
16.4 kWh
